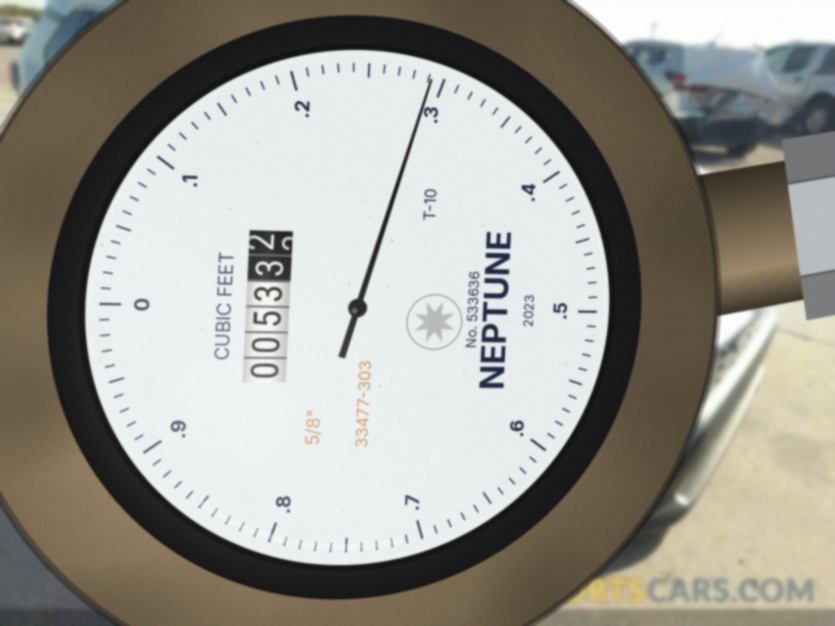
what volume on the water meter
5332.29 ft³
